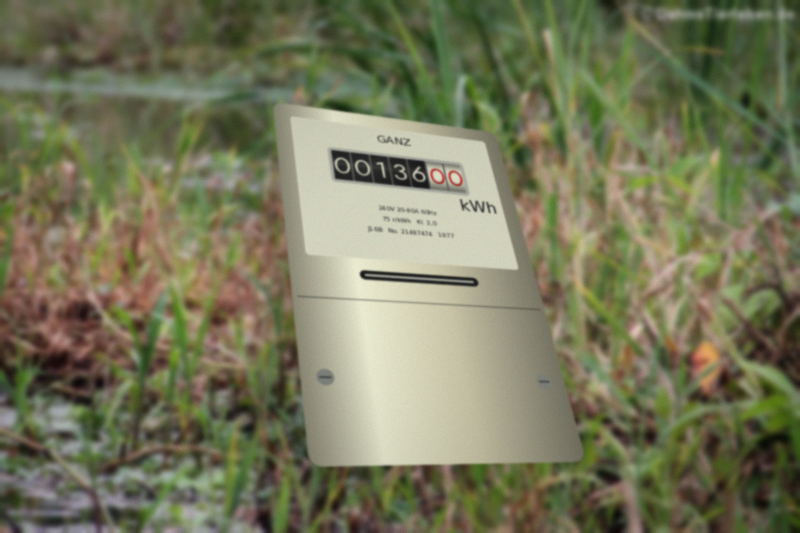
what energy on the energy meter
136.00 kWh
